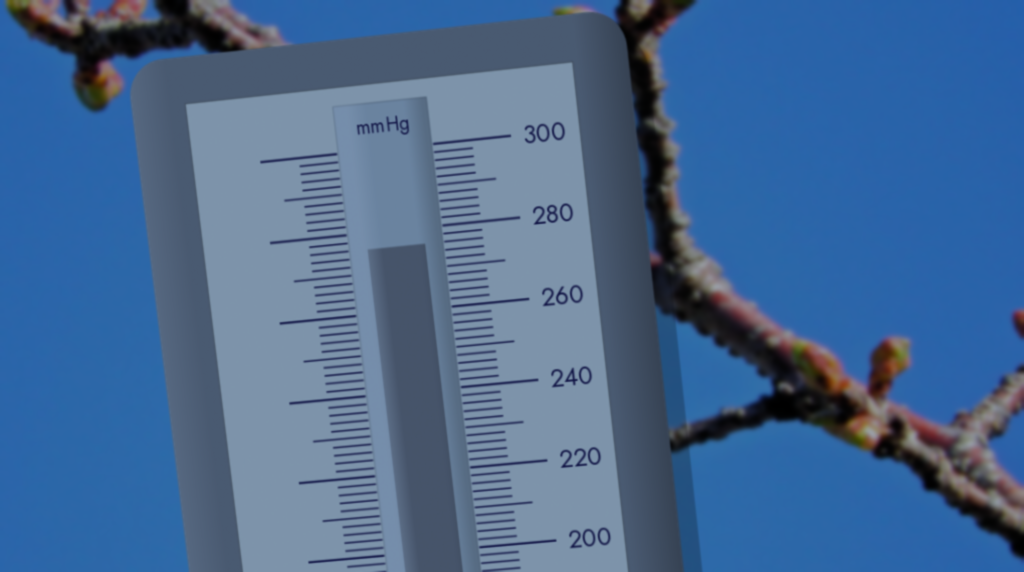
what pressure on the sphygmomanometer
276 mmHg
